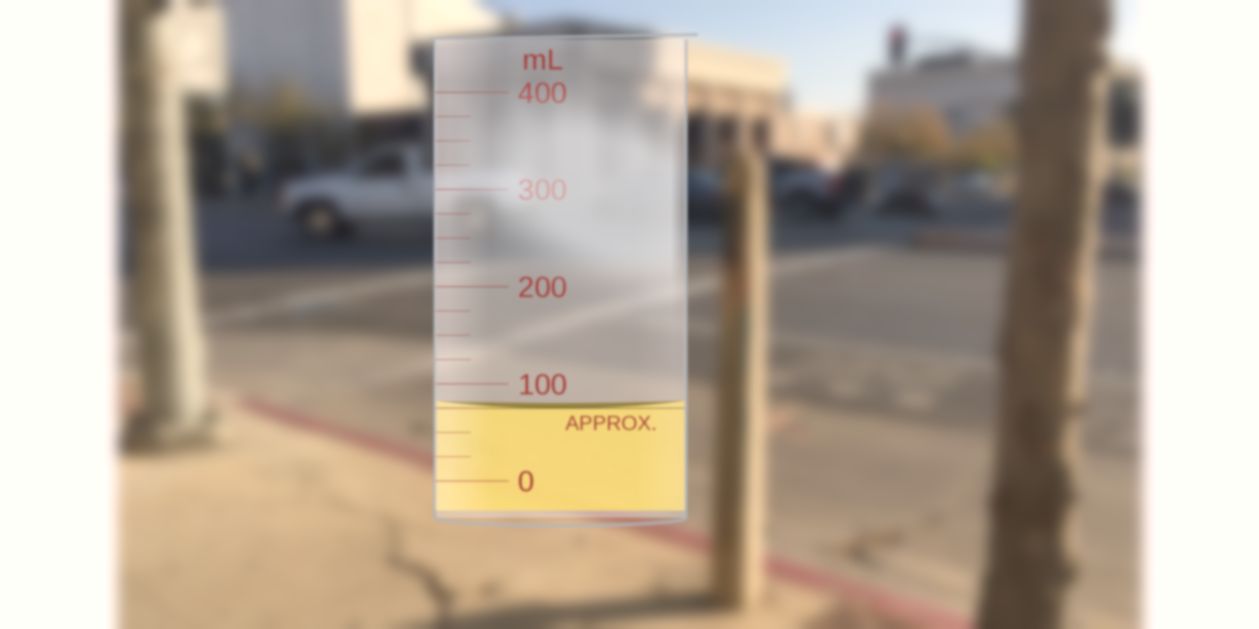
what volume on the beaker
75 mL
